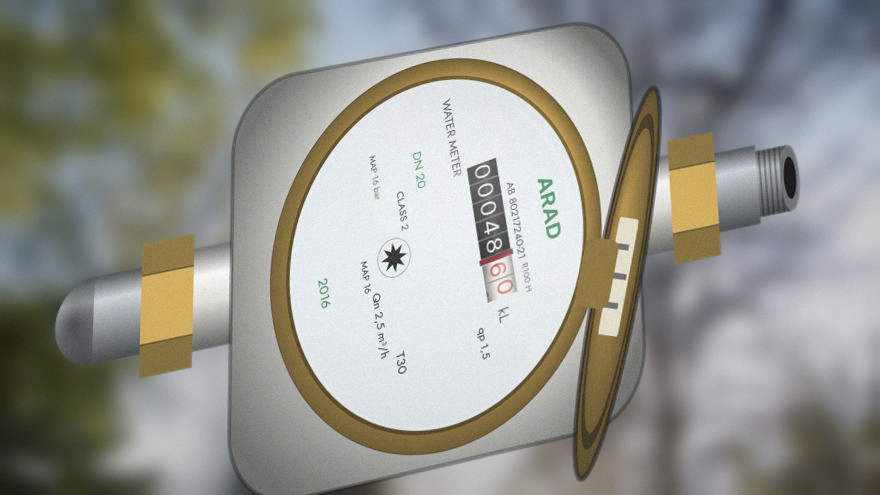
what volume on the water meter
48.60 kL
